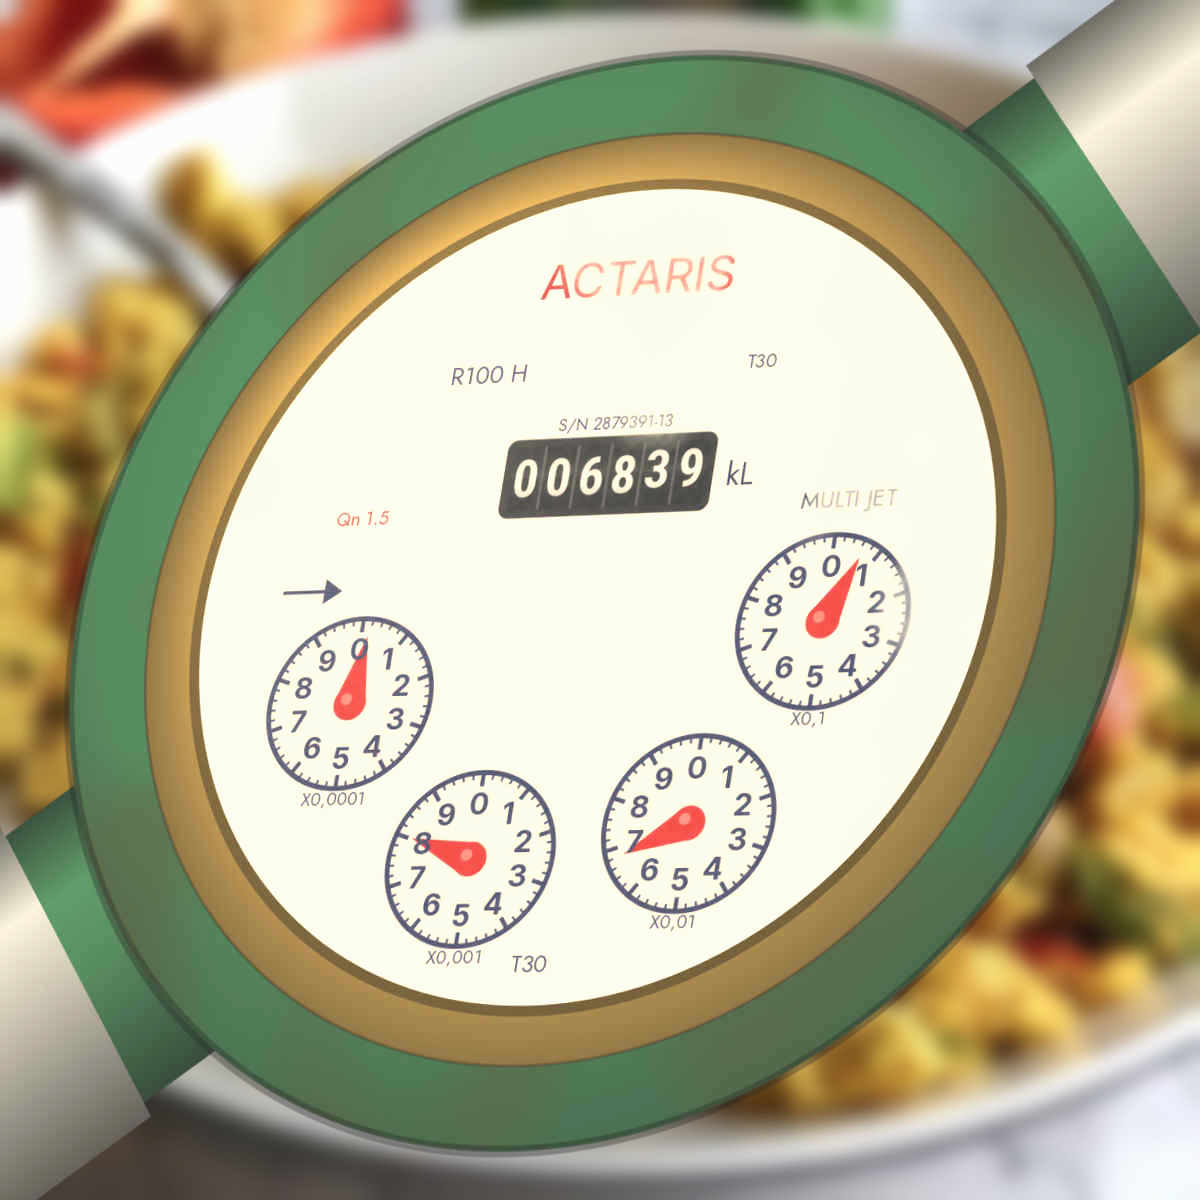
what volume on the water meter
6839.0680 kL
